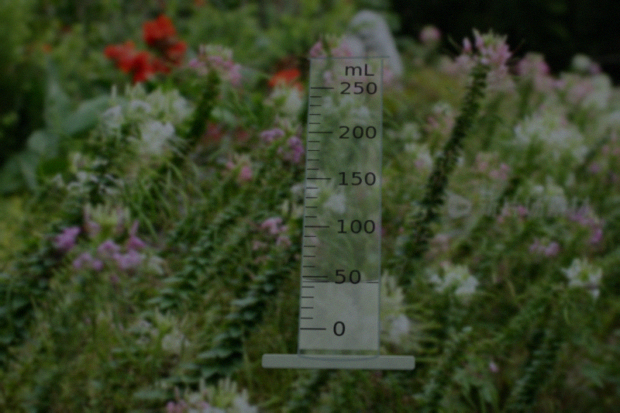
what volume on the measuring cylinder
45 mL
